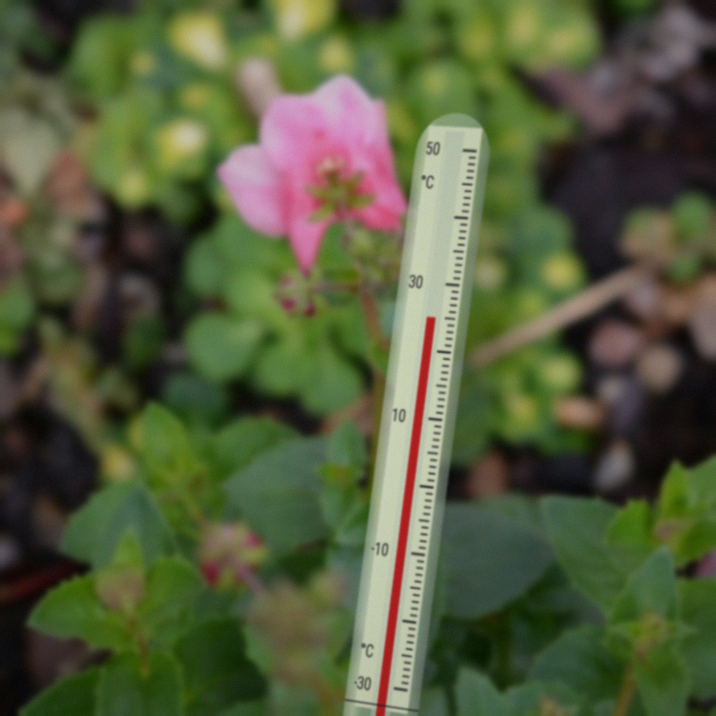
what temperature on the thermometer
25 °C
